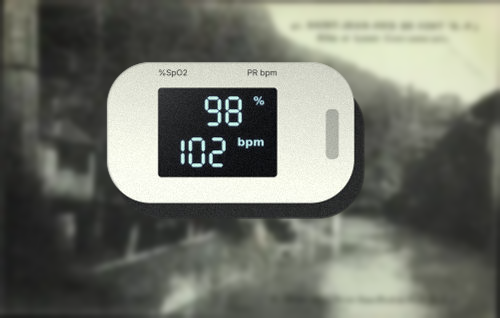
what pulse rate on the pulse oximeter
102 bpm
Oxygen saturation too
98 %
